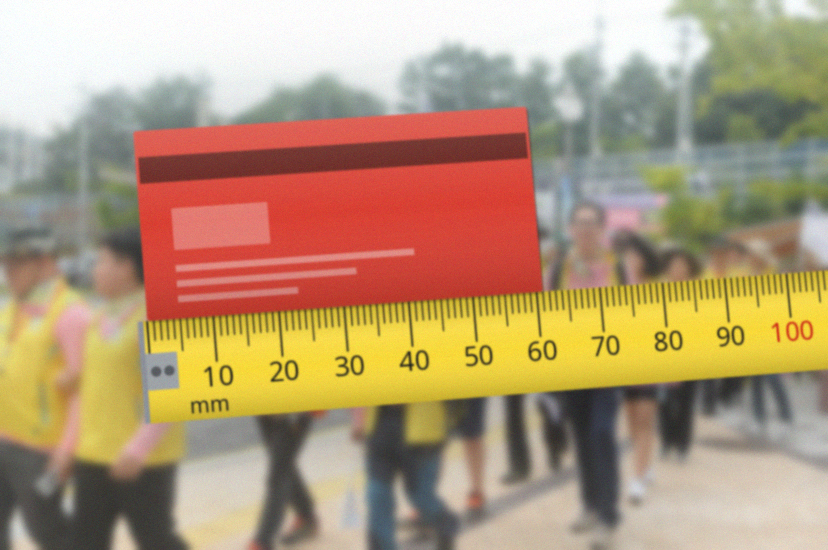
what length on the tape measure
61 mm
